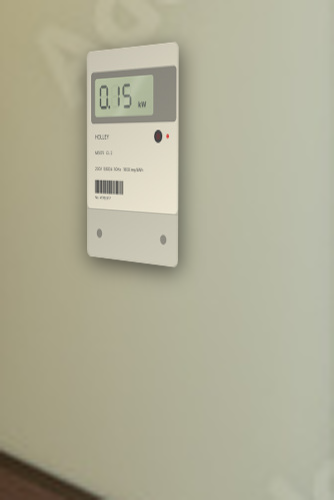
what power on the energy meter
0.15 kW
